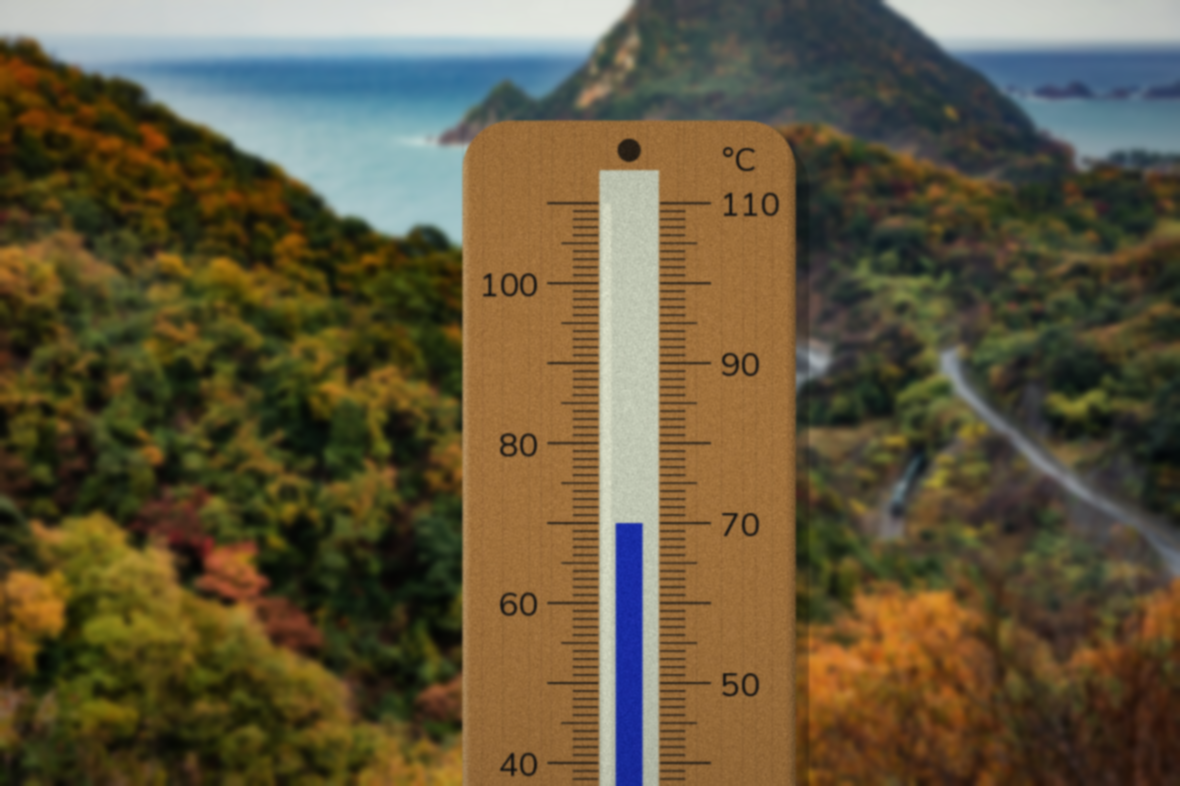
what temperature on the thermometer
70 °C
